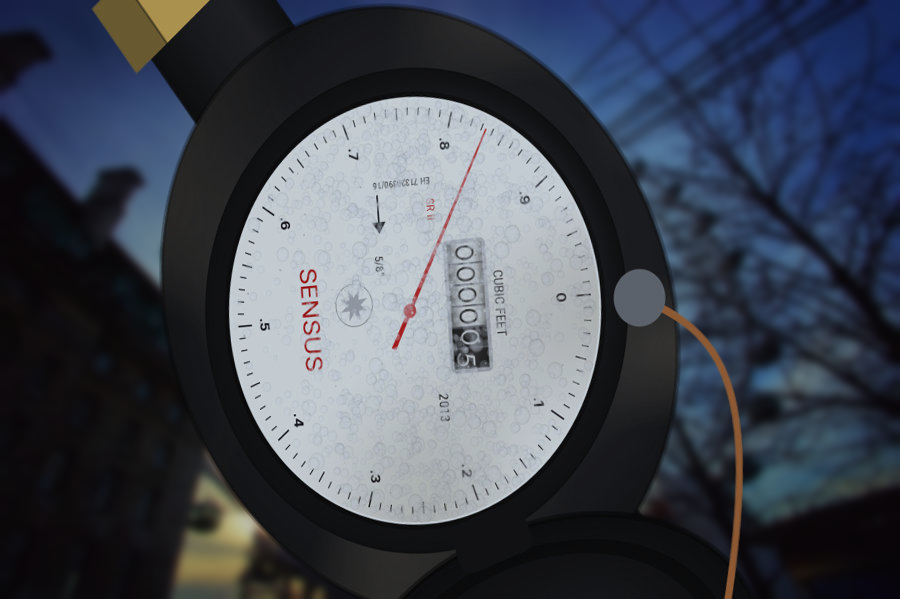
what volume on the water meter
4.83 ft³
